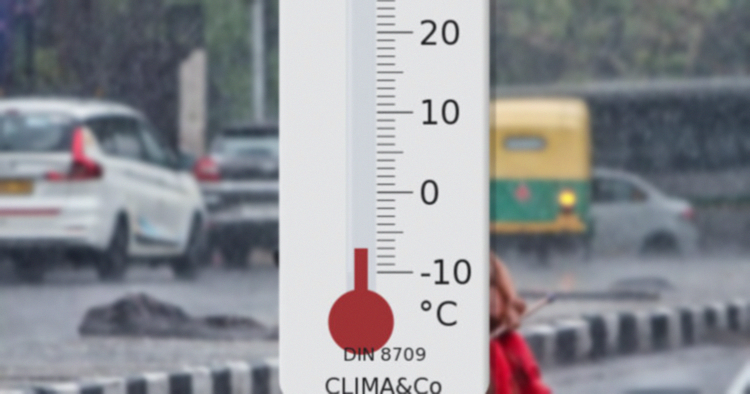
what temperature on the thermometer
-7 °C
